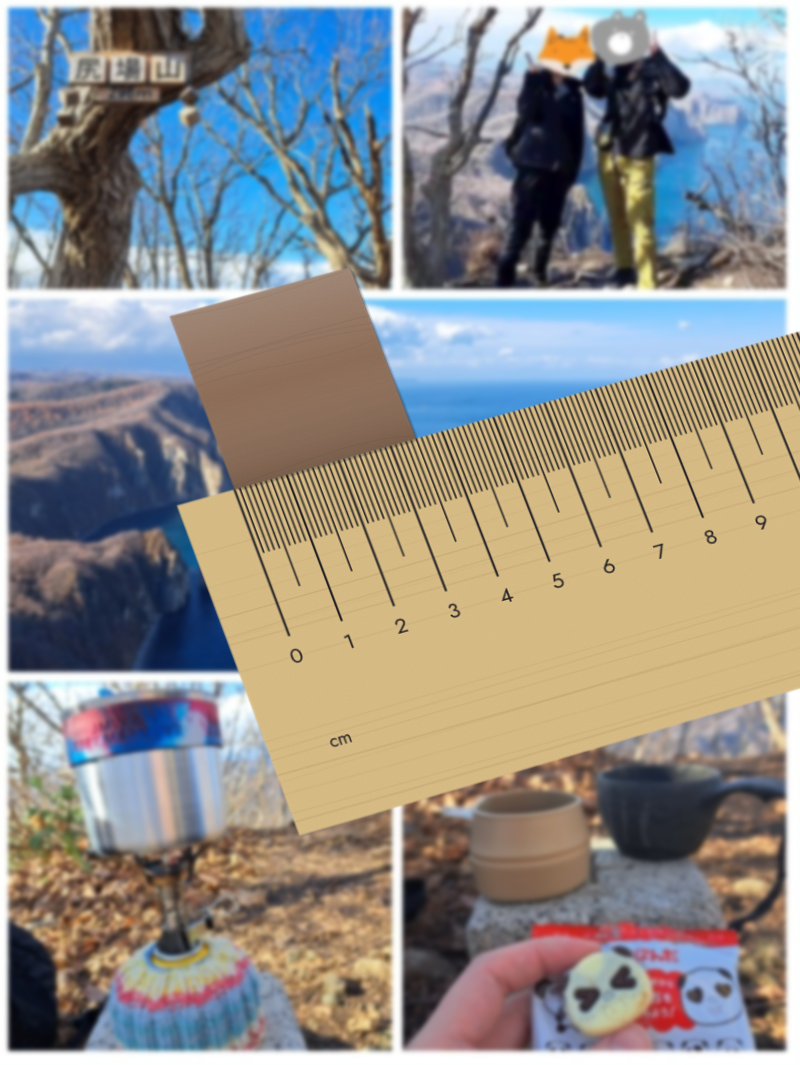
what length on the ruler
3.5 cm
